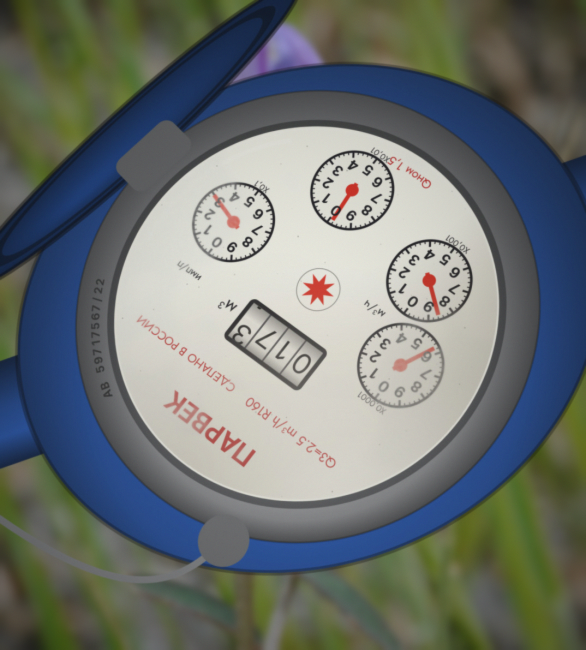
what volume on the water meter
173.2985 m³
